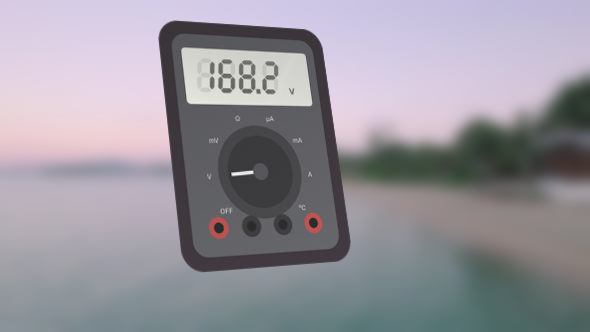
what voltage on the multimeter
168.2 V
